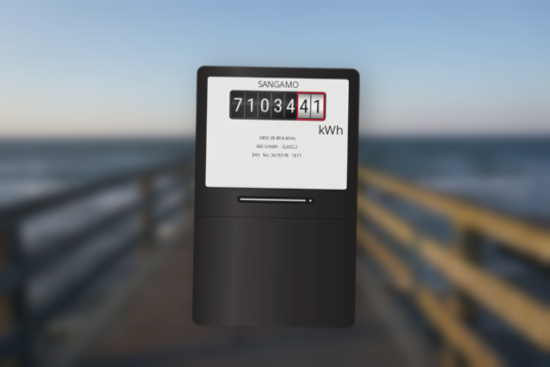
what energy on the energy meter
71034.41 kWh
